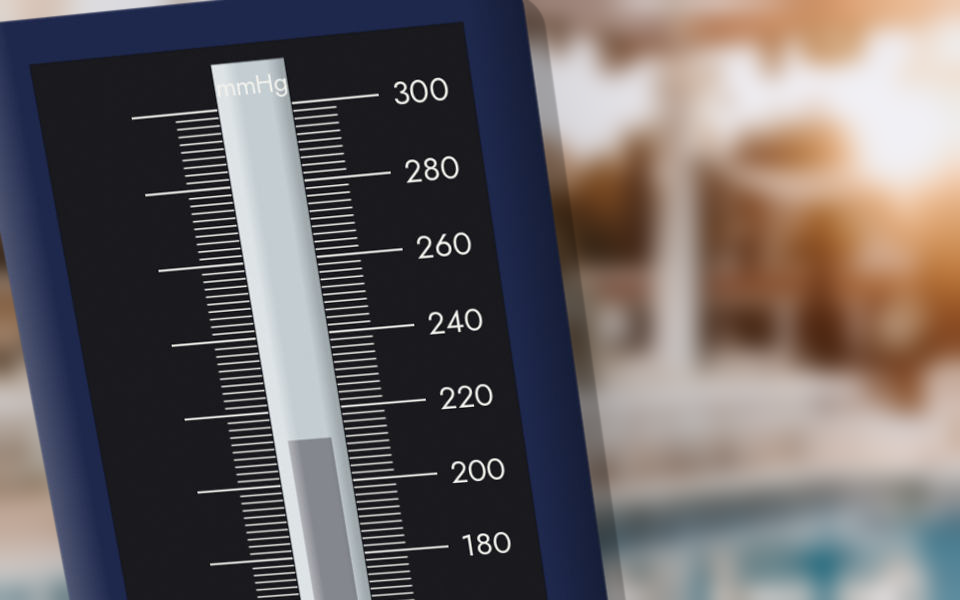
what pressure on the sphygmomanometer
212 mmHg
